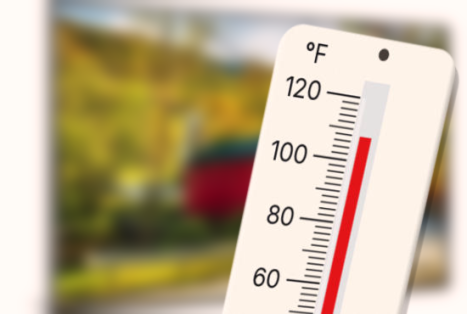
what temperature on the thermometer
108 °F
